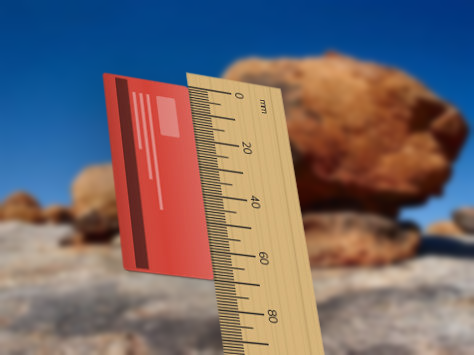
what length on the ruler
70 mm
